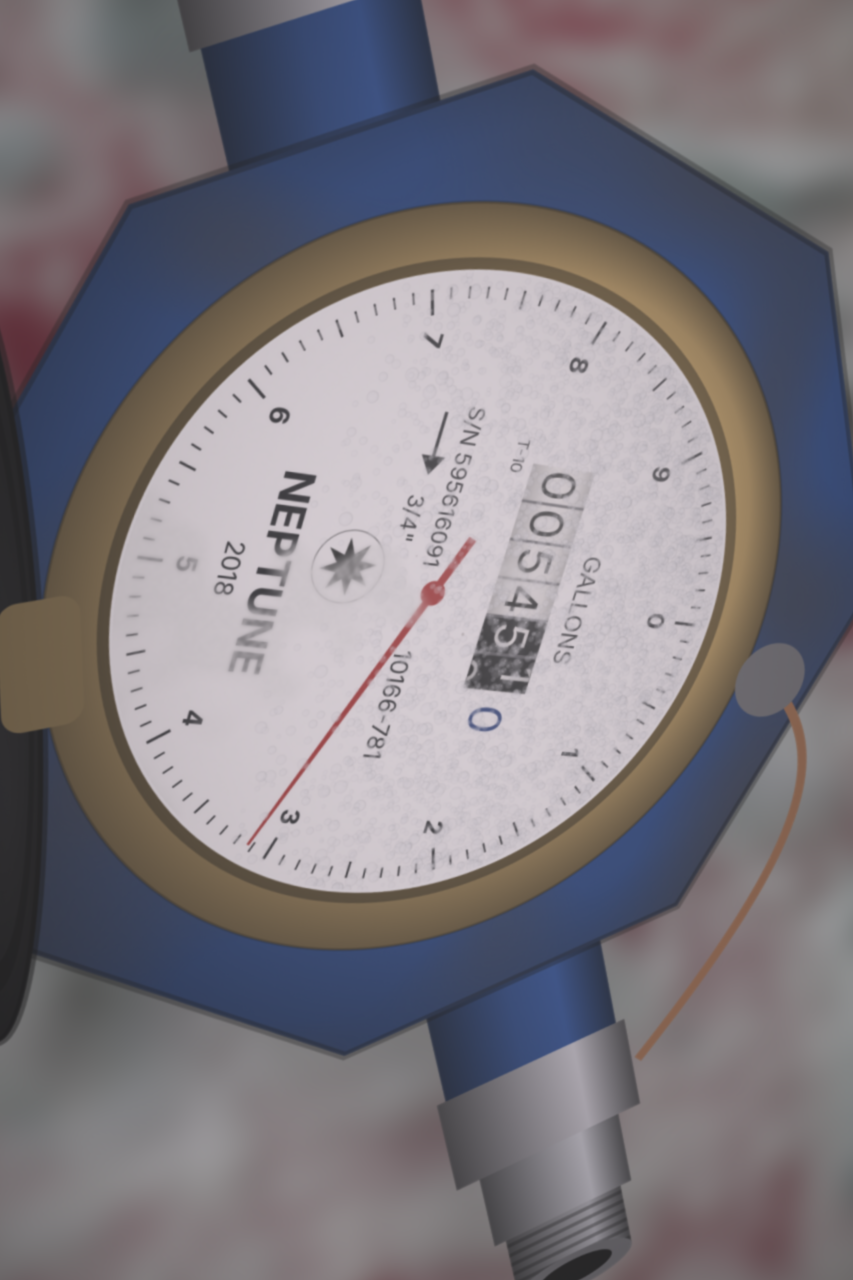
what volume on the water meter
54513.1 gal
